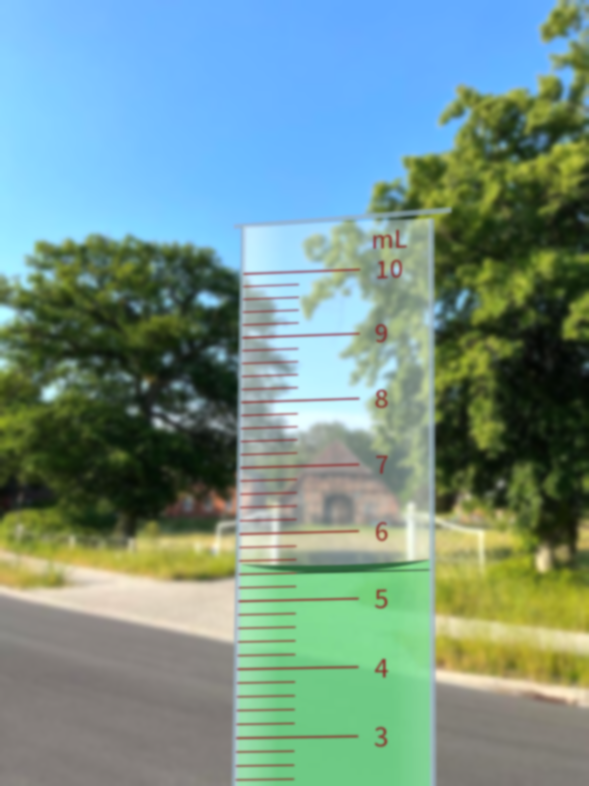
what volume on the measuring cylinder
5.4 mL
